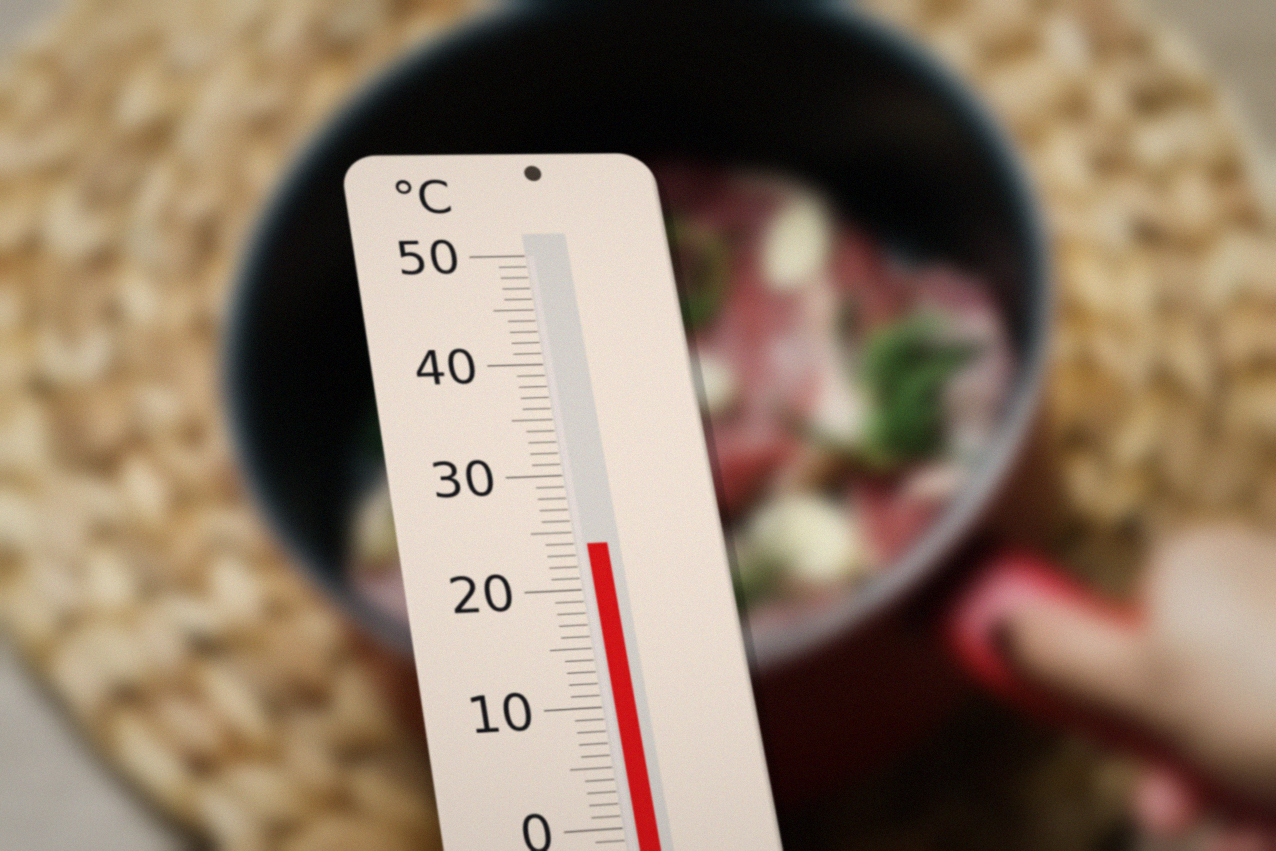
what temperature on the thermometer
24 °C
